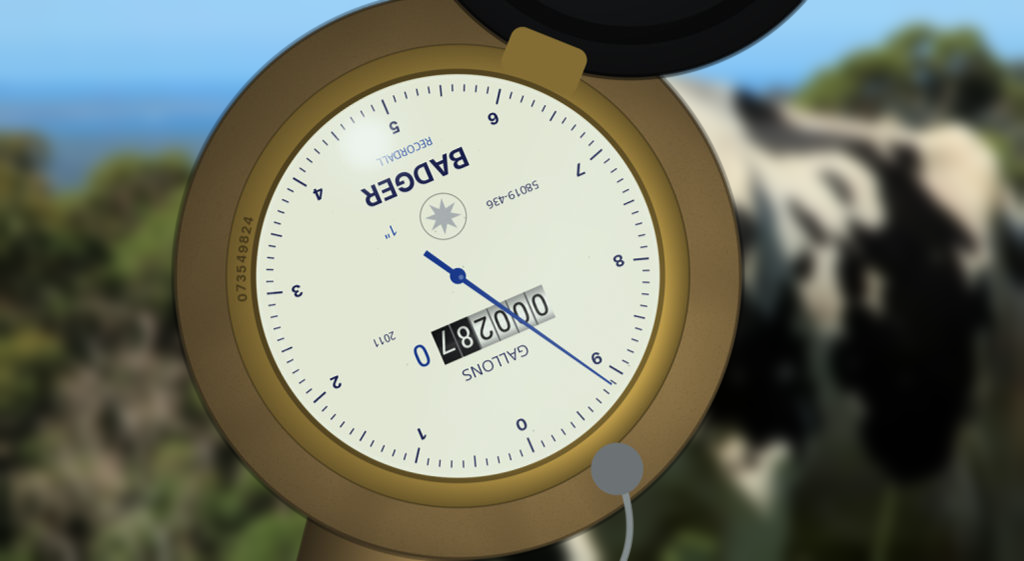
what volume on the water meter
2869.1 gal
